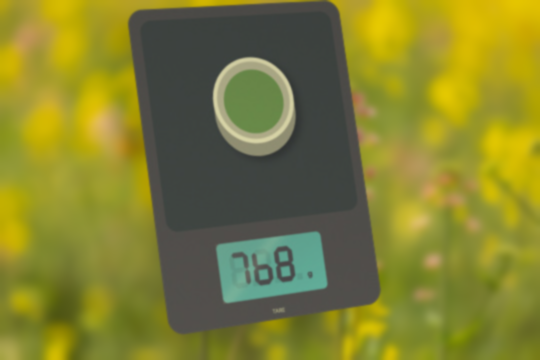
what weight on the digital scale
768 g
